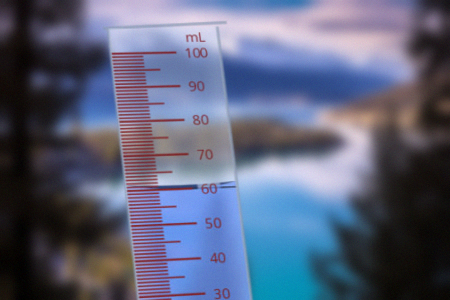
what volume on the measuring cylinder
60 mL
